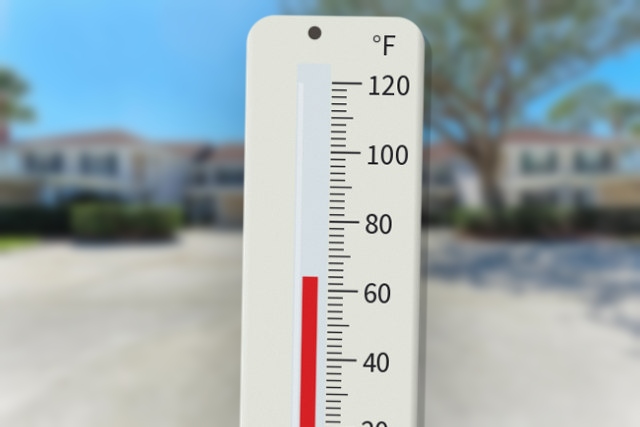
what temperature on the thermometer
64 °F
